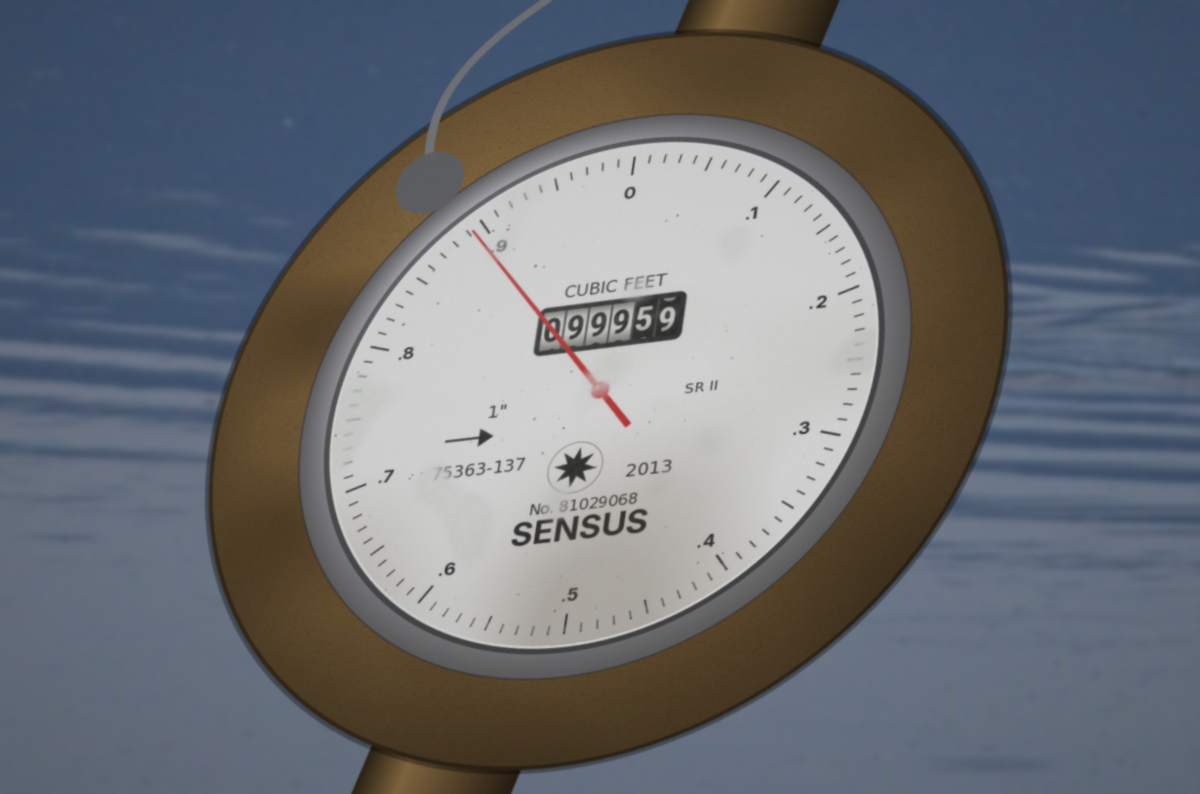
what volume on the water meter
99958.89 ft³
